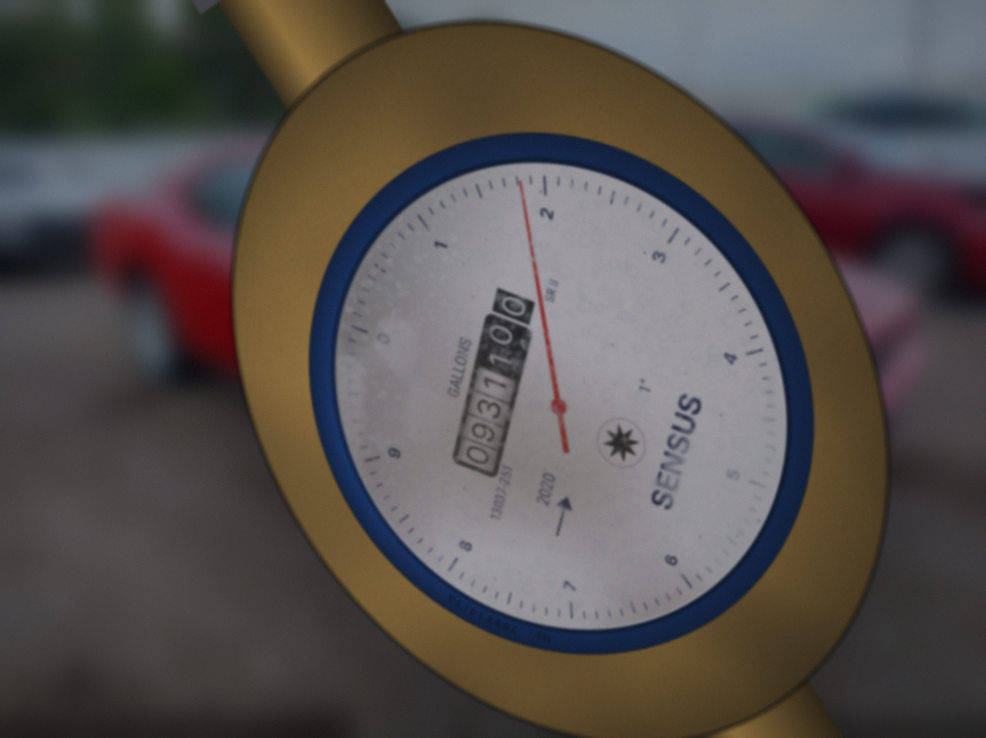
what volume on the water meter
931101.8 gal
